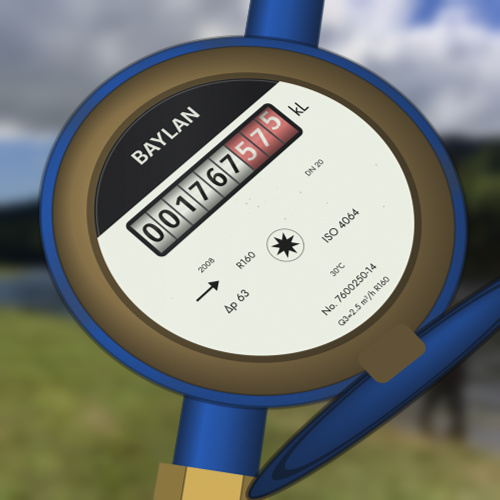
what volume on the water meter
1767.575 kL
